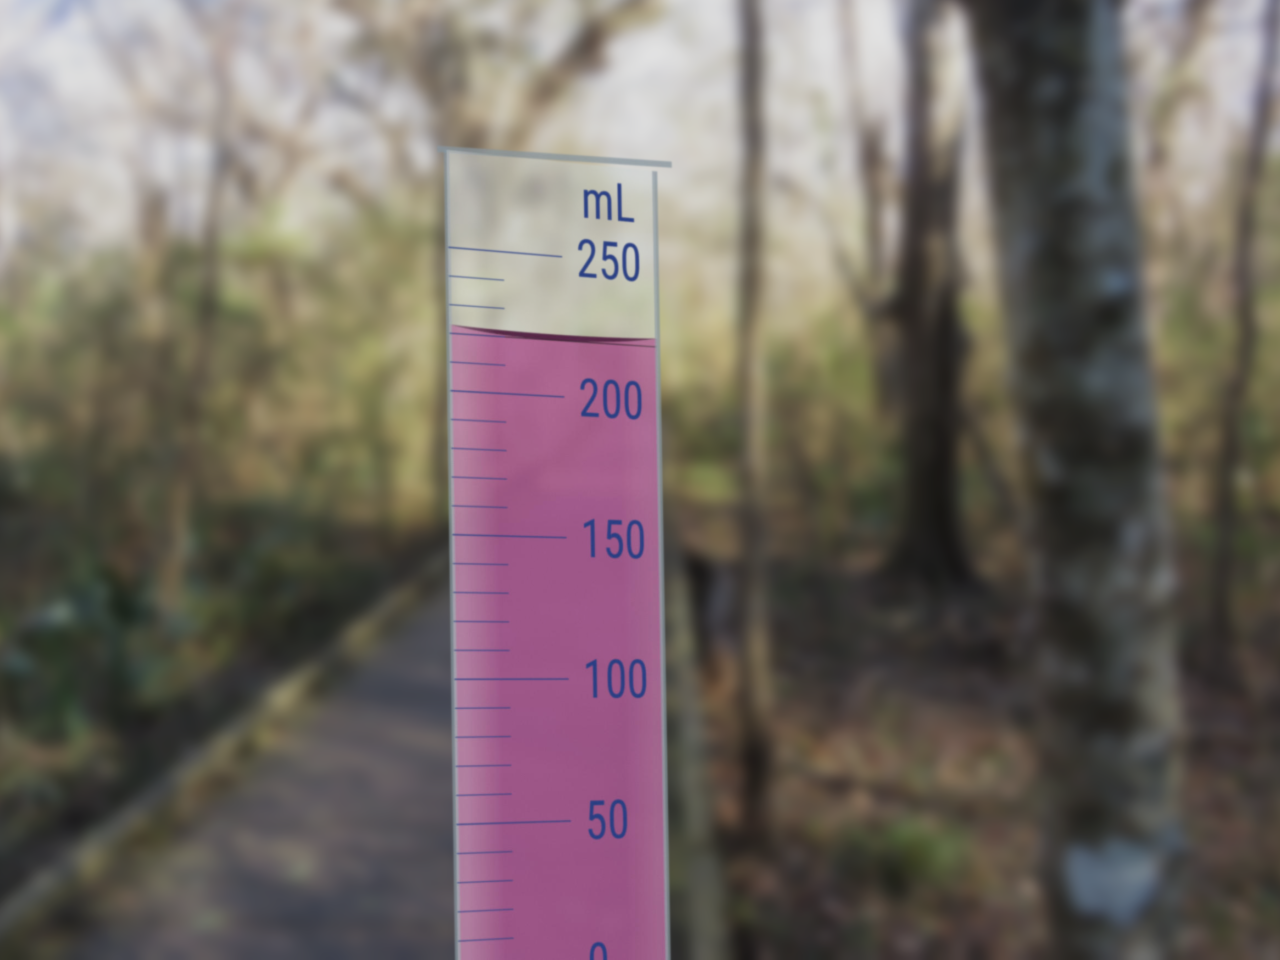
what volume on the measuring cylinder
220 mL
